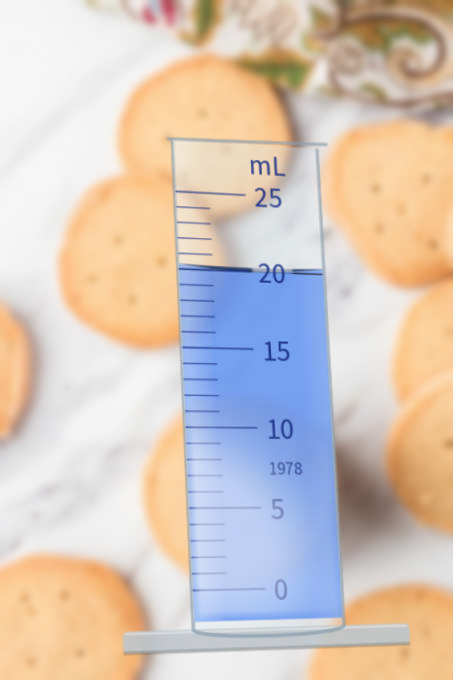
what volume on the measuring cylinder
20 mL
